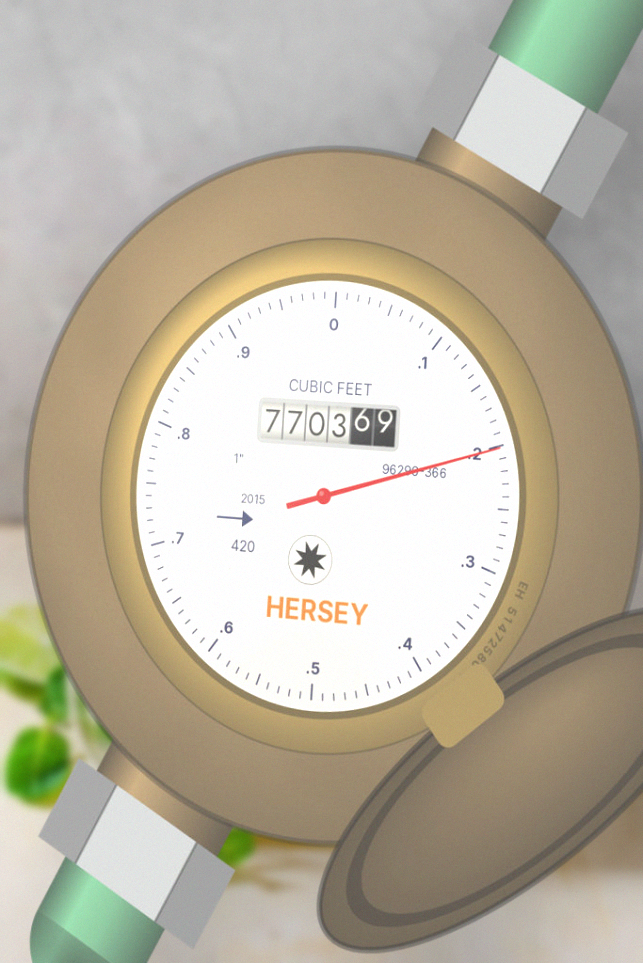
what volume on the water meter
770369.20 ft³
